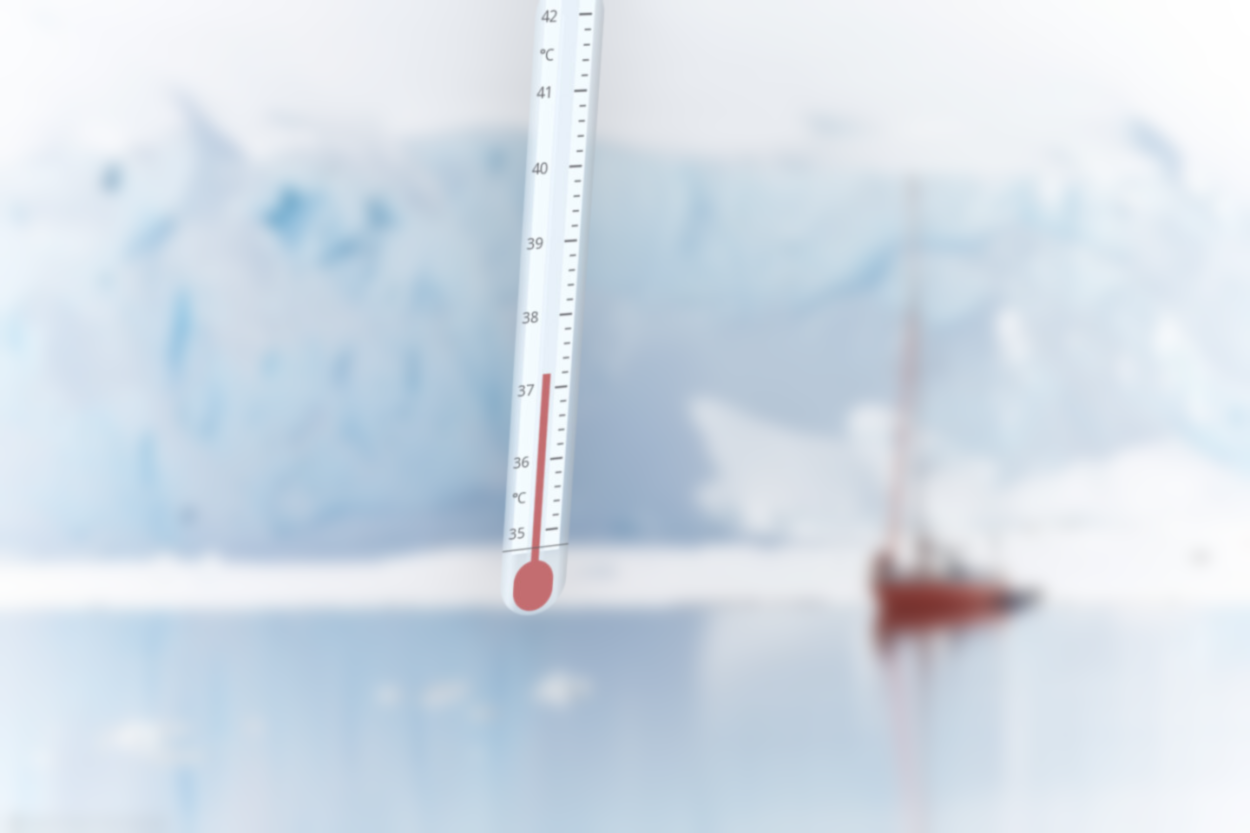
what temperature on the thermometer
37.2 °C
